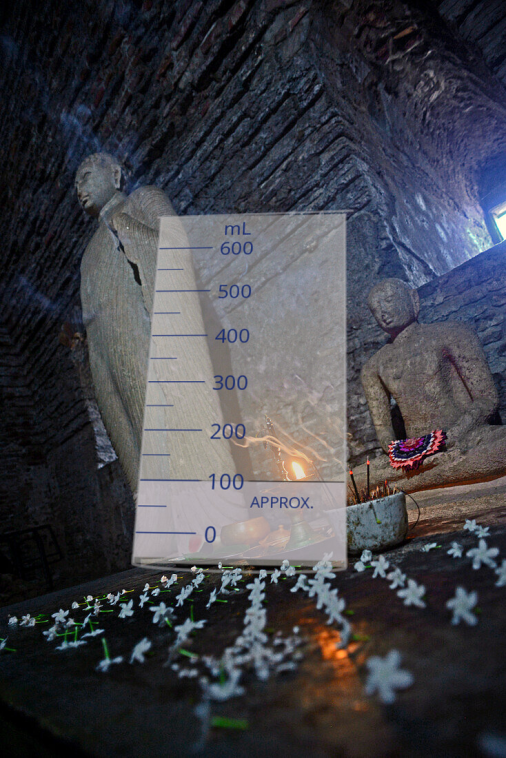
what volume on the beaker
100 mL
